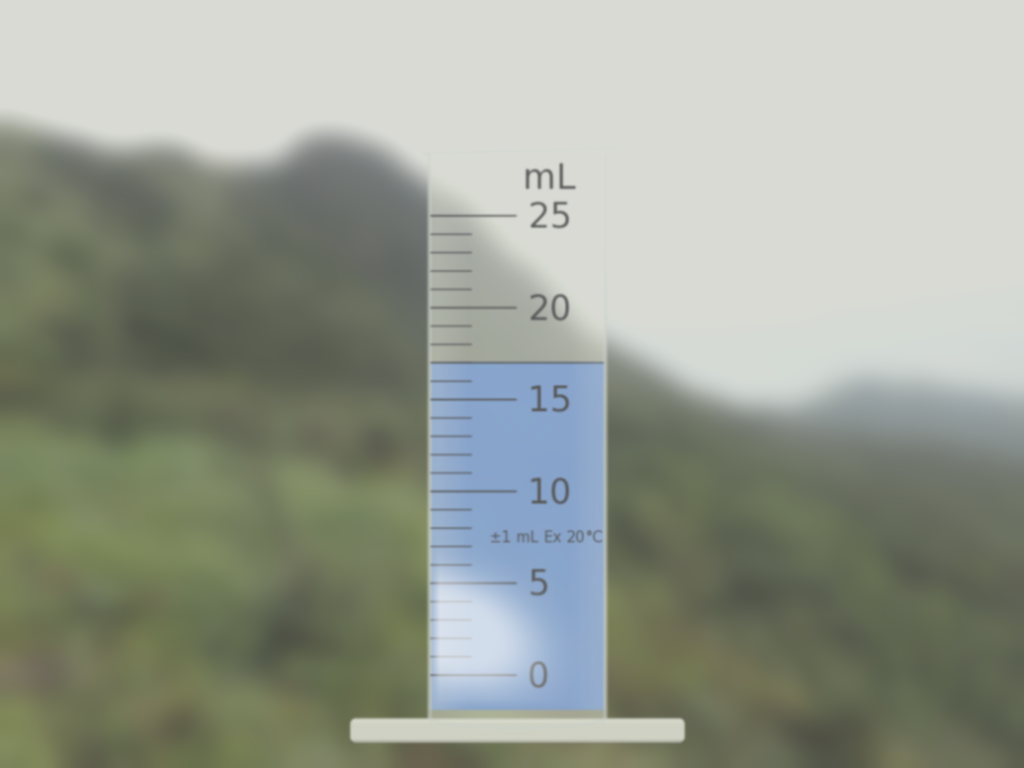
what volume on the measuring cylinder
17 mL
